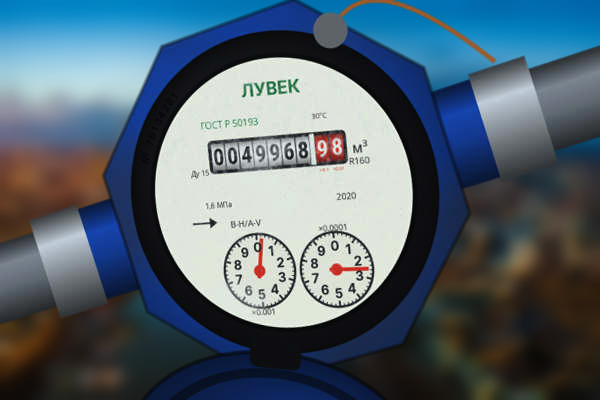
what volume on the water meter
49968.9802 m³
